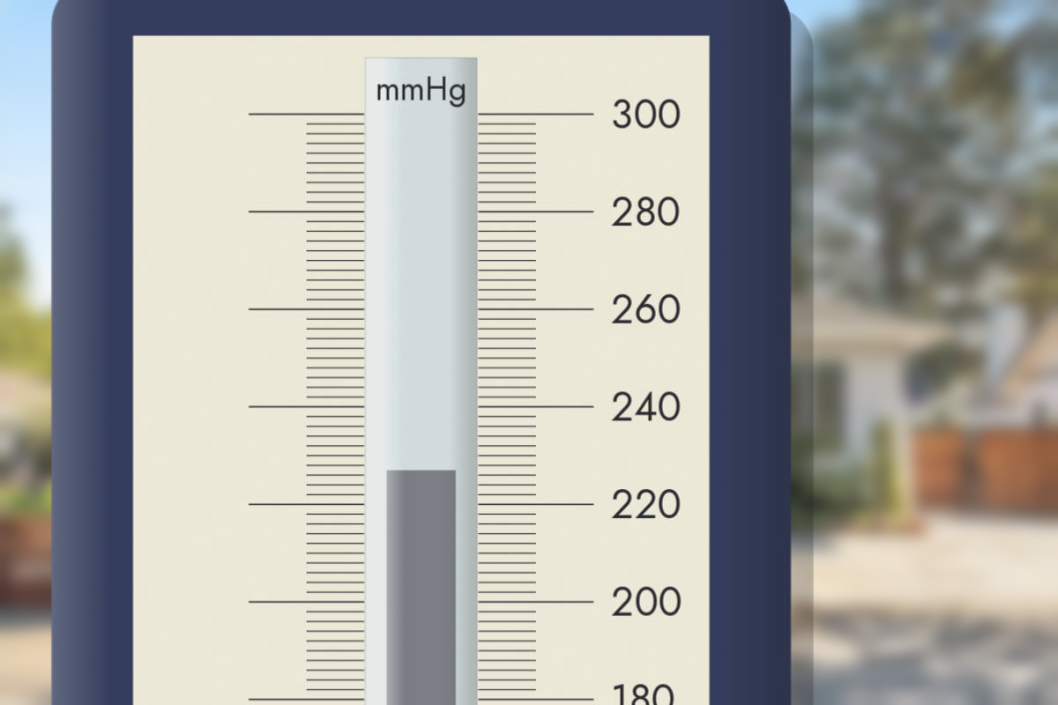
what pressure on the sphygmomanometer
227 mmHg
